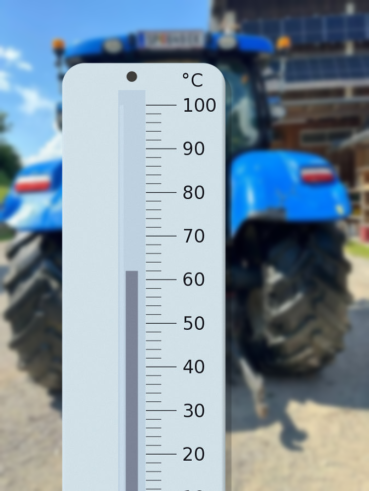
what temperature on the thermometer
62 °C
